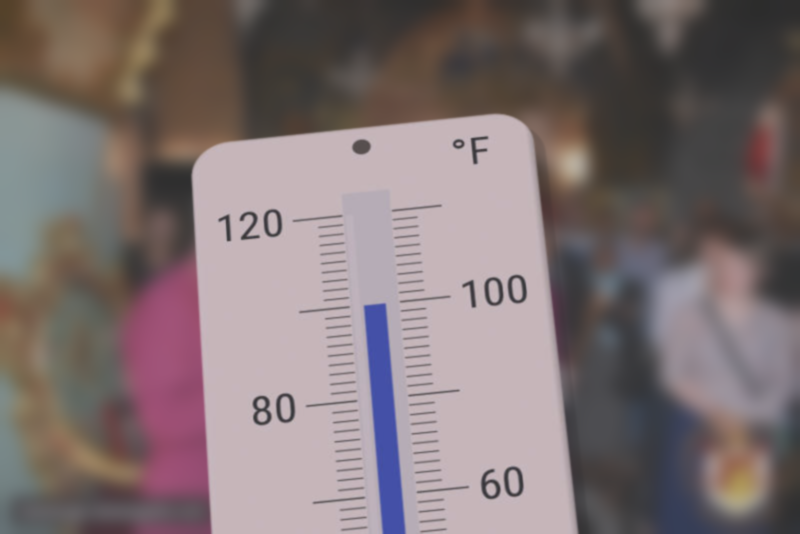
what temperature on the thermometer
100 °F
